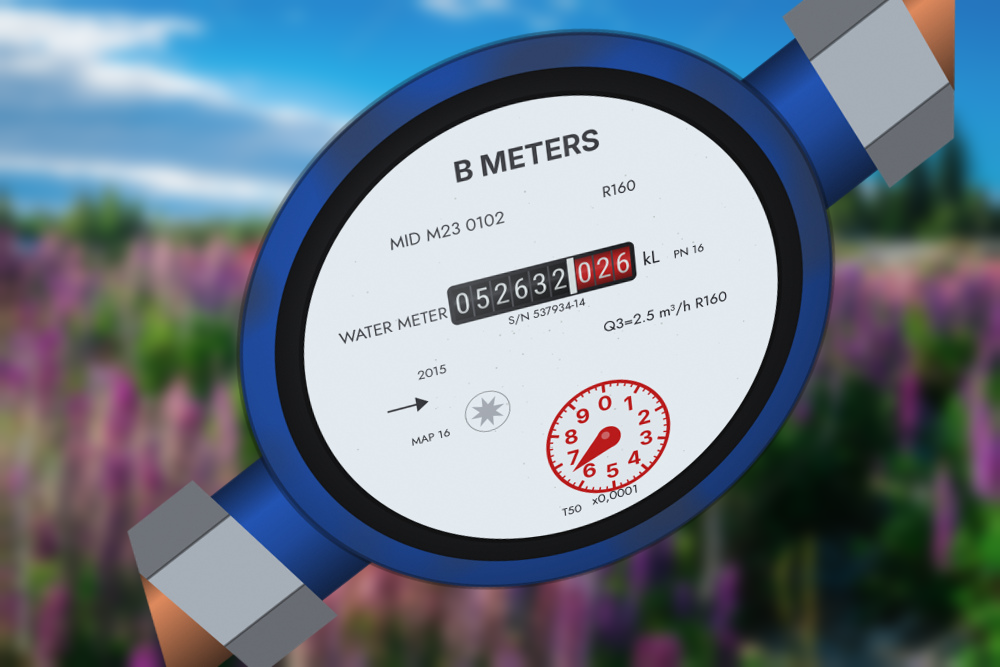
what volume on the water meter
52632.0266 kL
